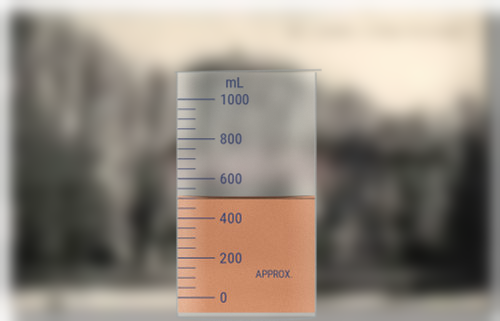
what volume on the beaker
500 mL
